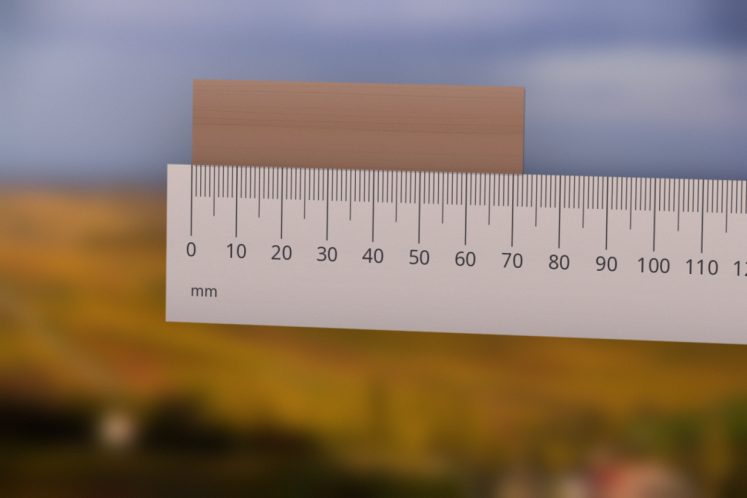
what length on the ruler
72 mm
